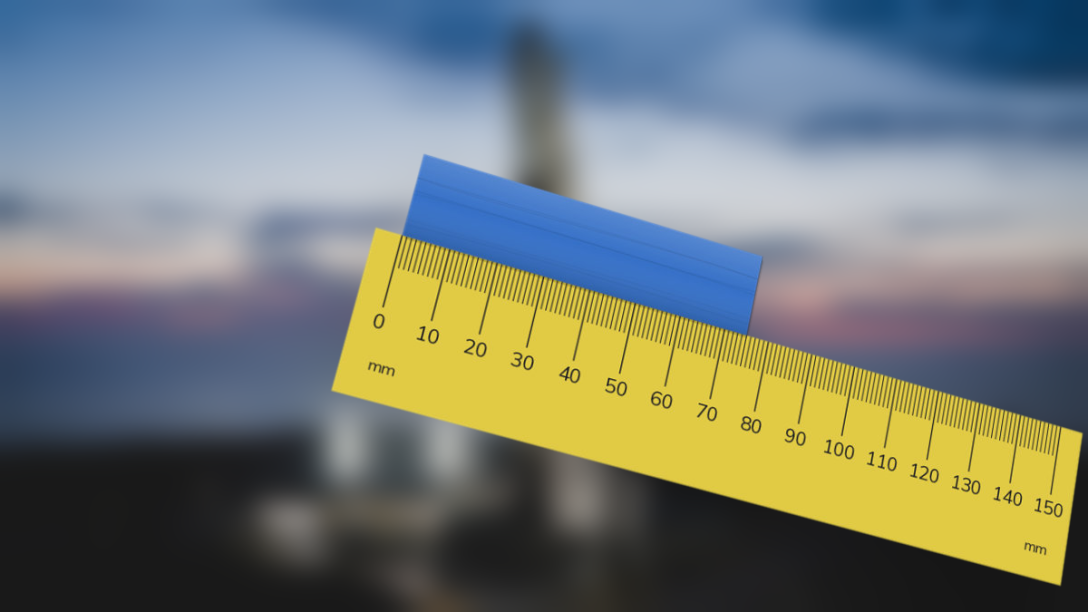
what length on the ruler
75 mm
